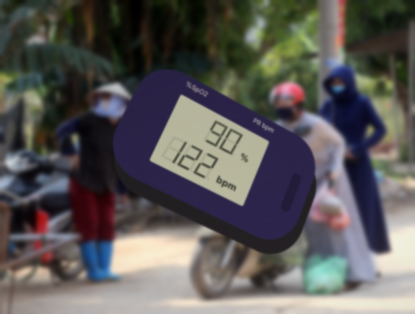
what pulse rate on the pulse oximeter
122 bpm
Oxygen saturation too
90 %
